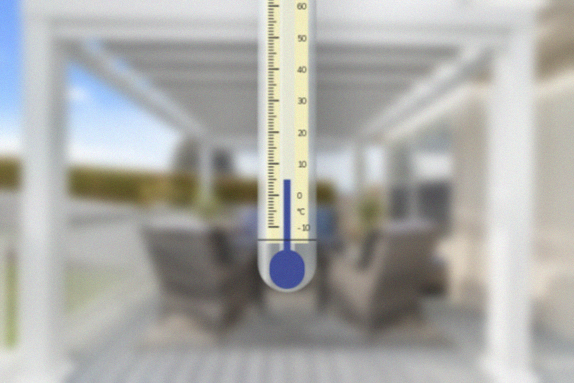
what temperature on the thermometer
5 °C
